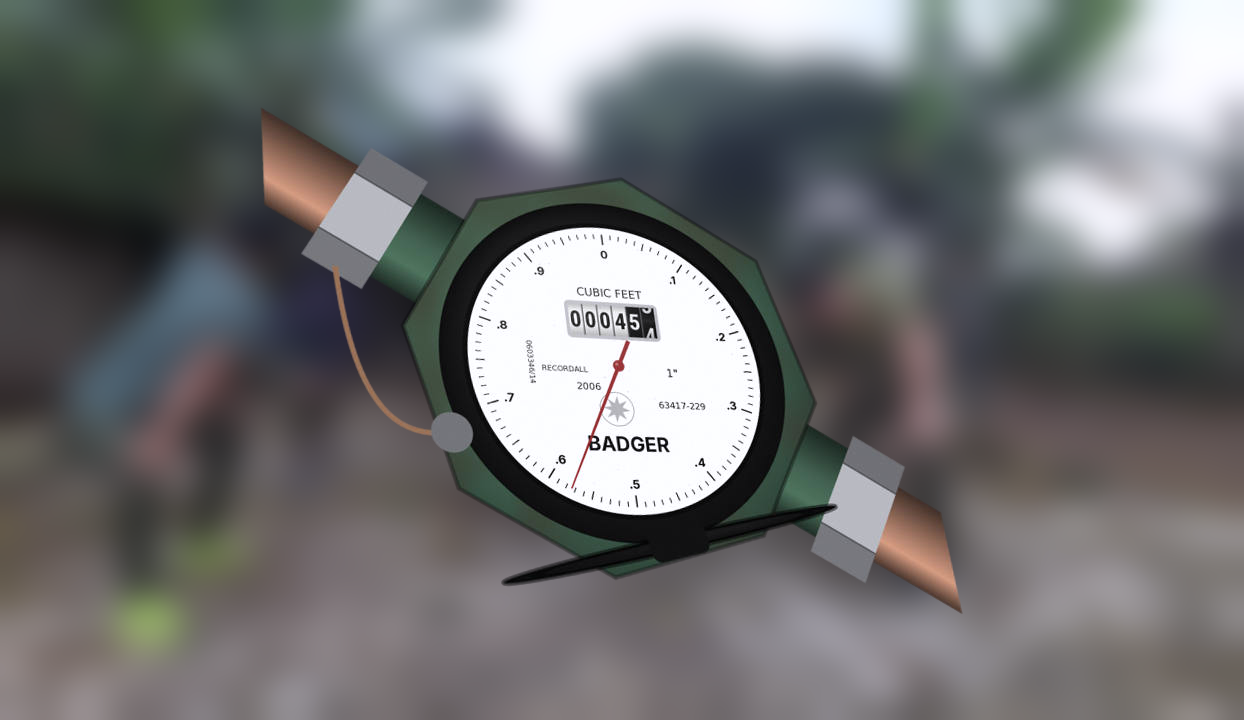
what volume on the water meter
453.57 ft³
